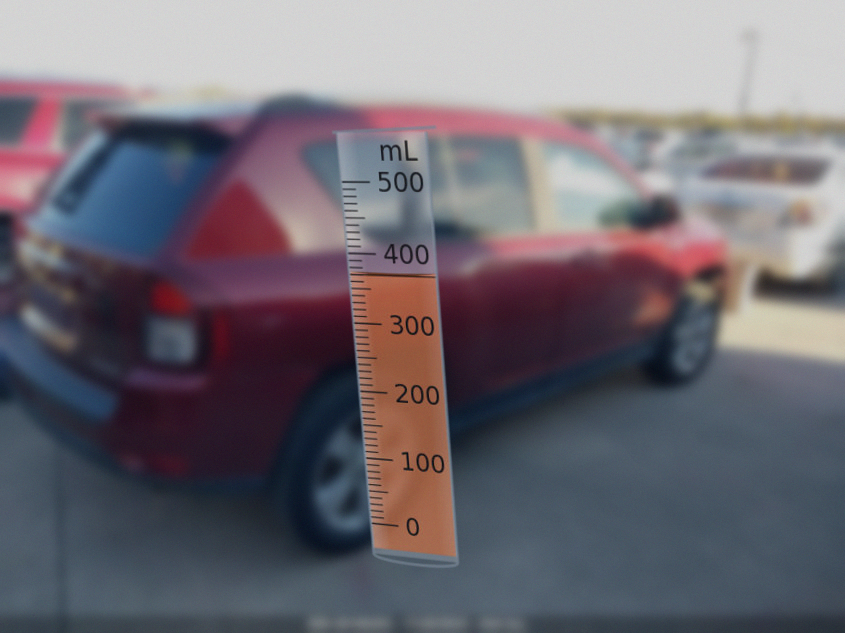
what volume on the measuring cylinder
370 mL
